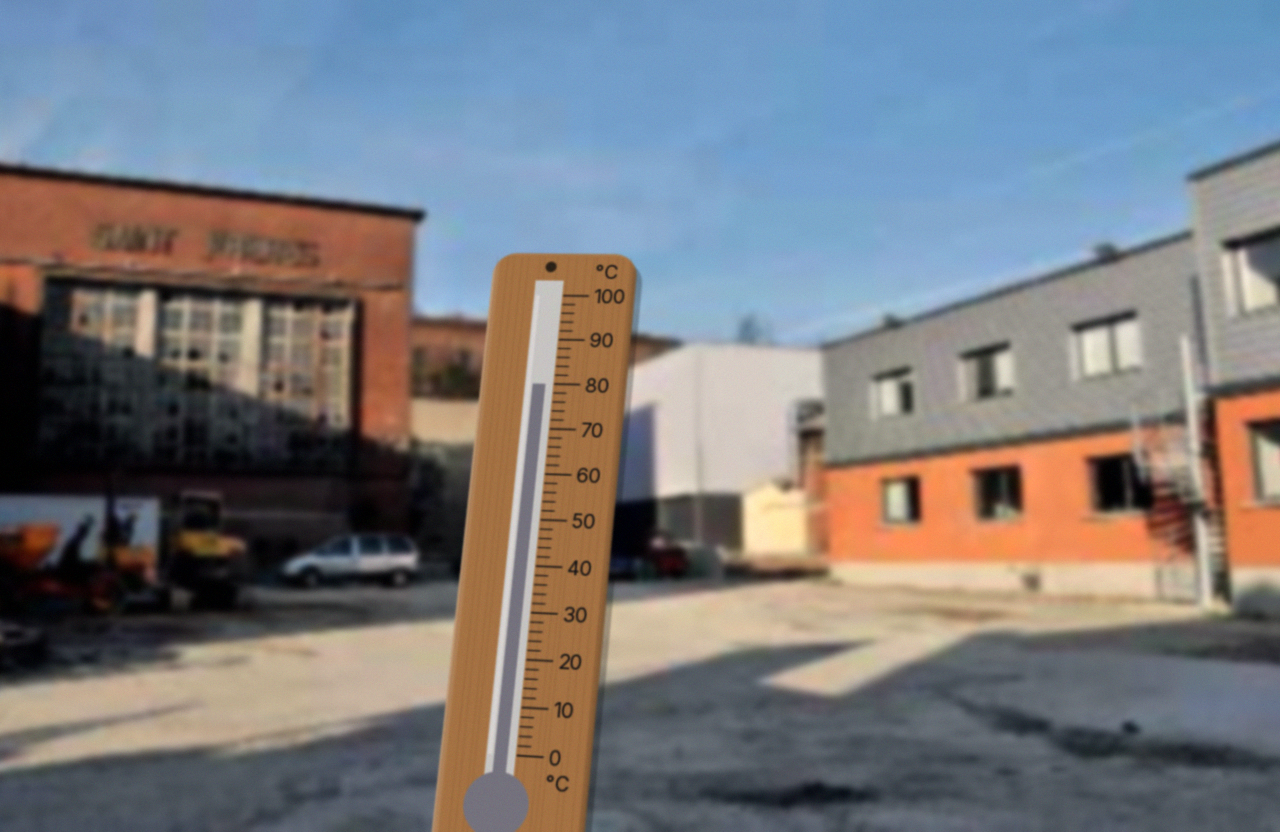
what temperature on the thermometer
80 °C
